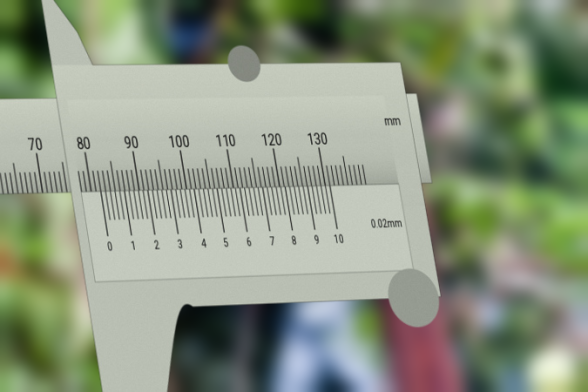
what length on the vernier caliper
82.0 mm
